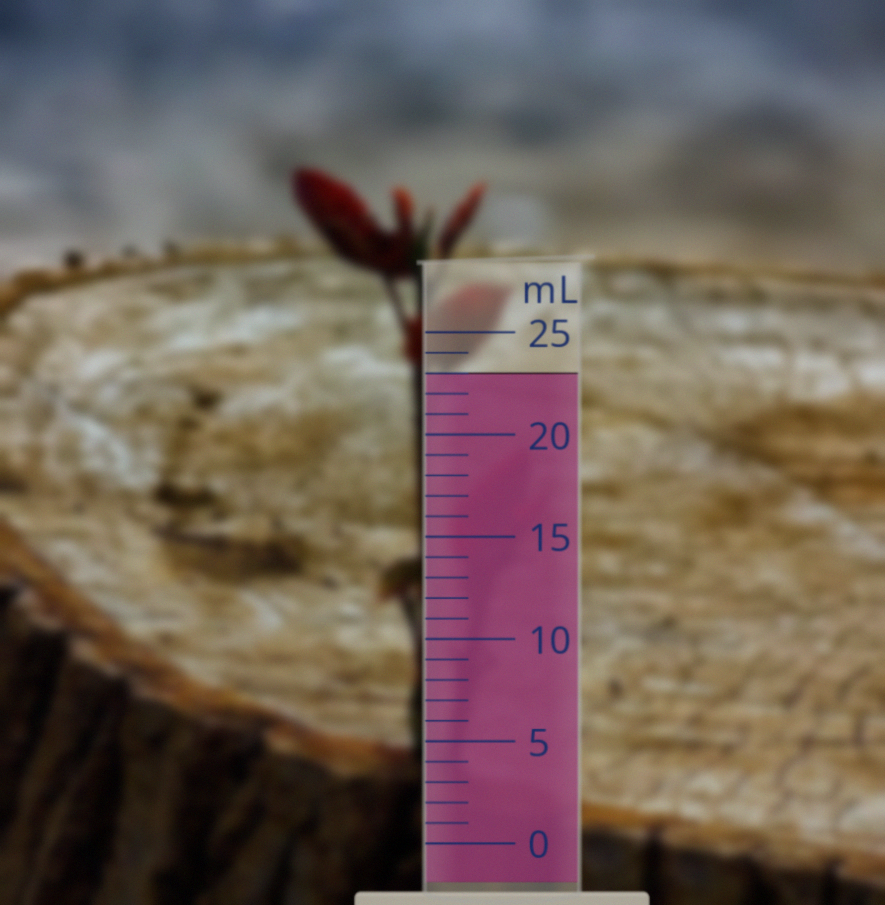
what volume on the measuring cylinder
23 mL
